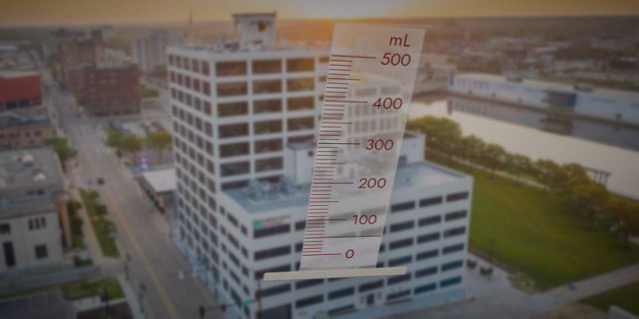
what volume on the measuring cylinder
50 mL
